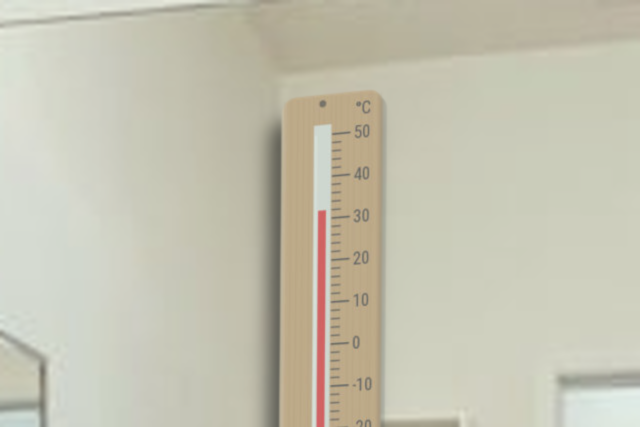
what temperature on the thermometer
32 °C
